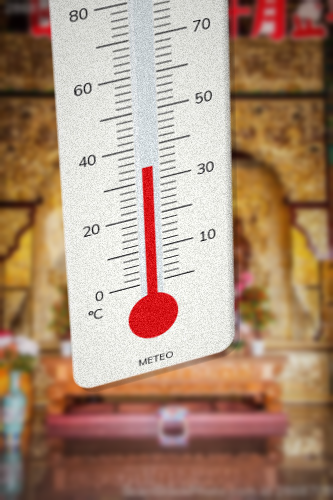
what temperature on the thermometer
34 °C
